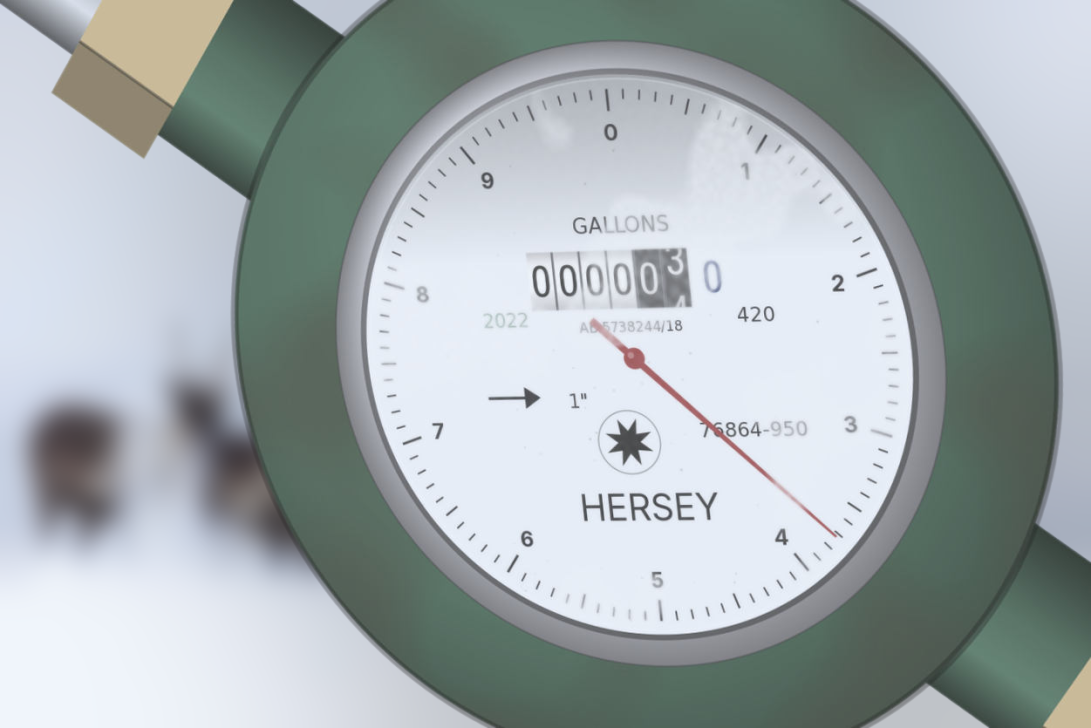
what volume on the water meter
33.7 gal
